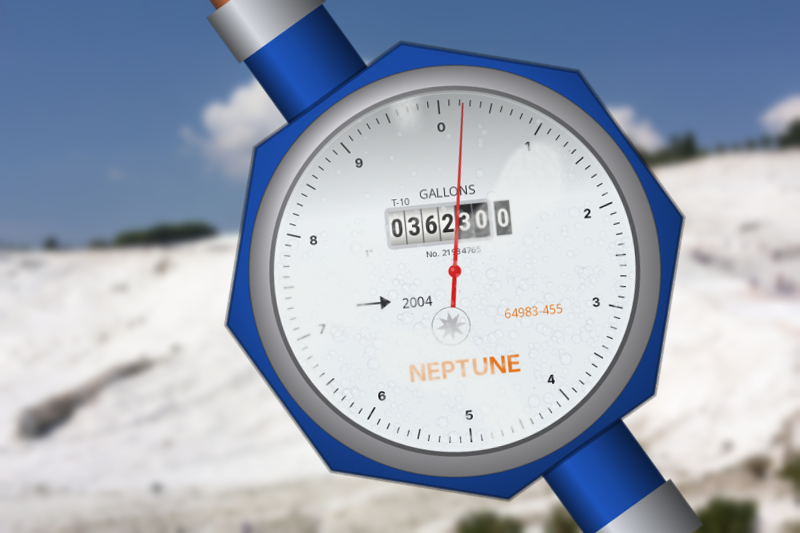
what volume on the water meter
362300.2 gal
